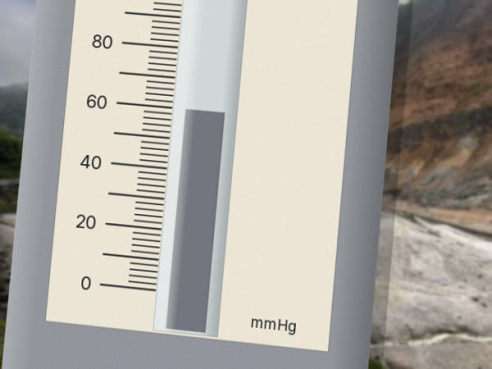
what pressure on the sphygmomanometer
60 mmHg
